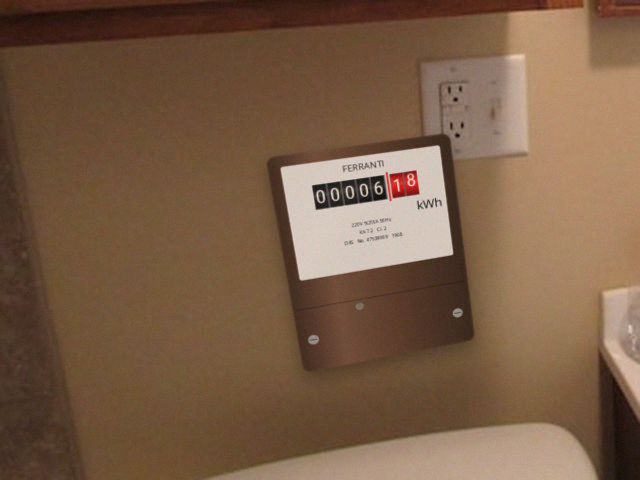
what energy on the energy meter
6.18 kWh
